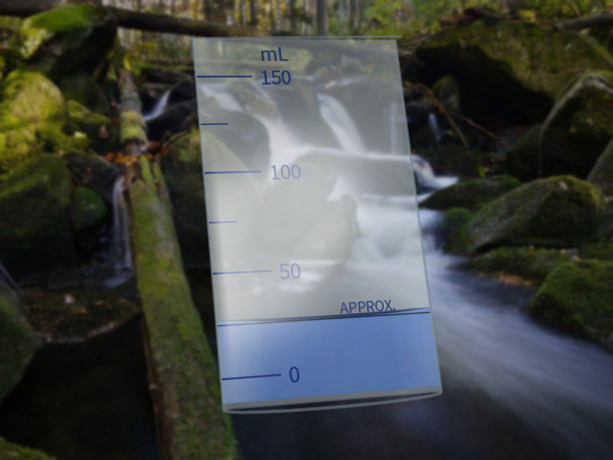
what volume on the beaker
25 mL
